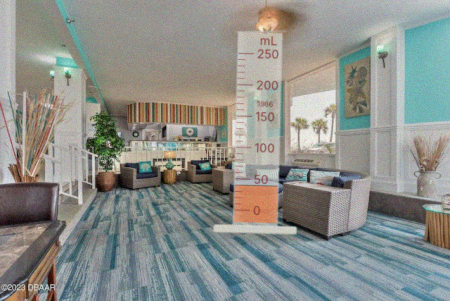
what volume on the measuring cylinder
40 mL
